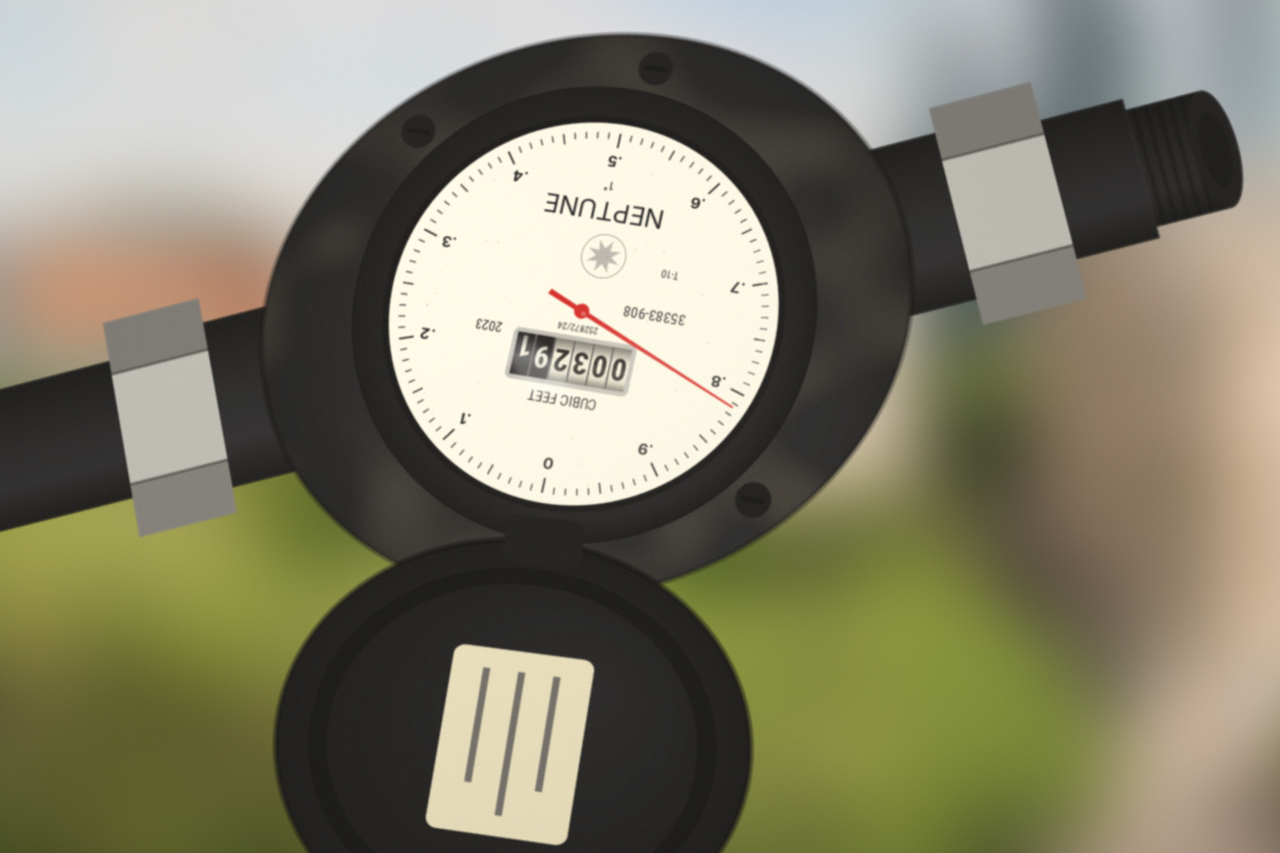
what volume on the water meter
3290.81 ft³
